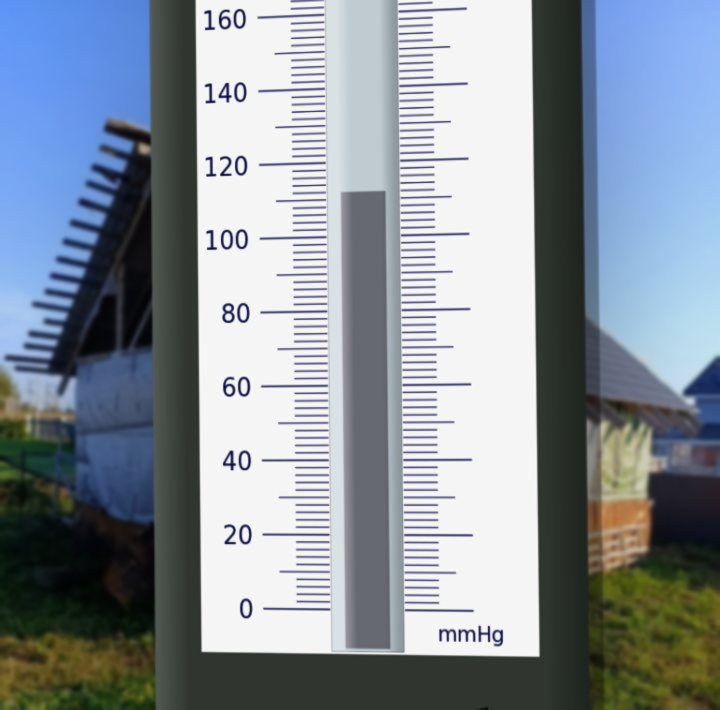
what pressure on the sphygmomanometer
112 mmHg
